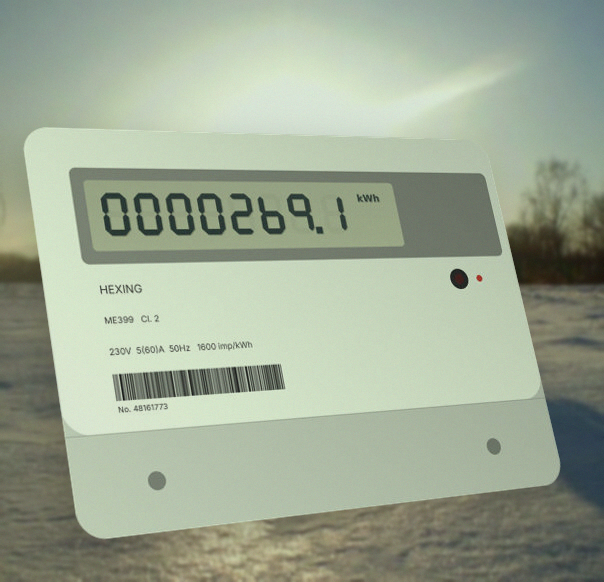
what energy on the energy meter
269.1 kWh
